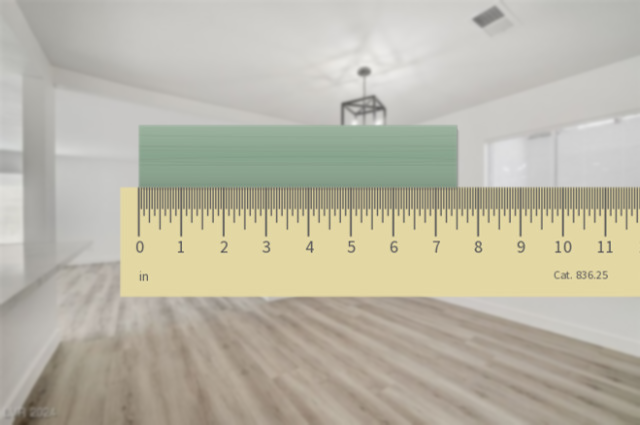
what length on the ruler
7.5 in
